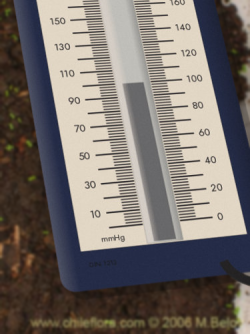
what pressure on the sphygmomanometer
100 mmHg
